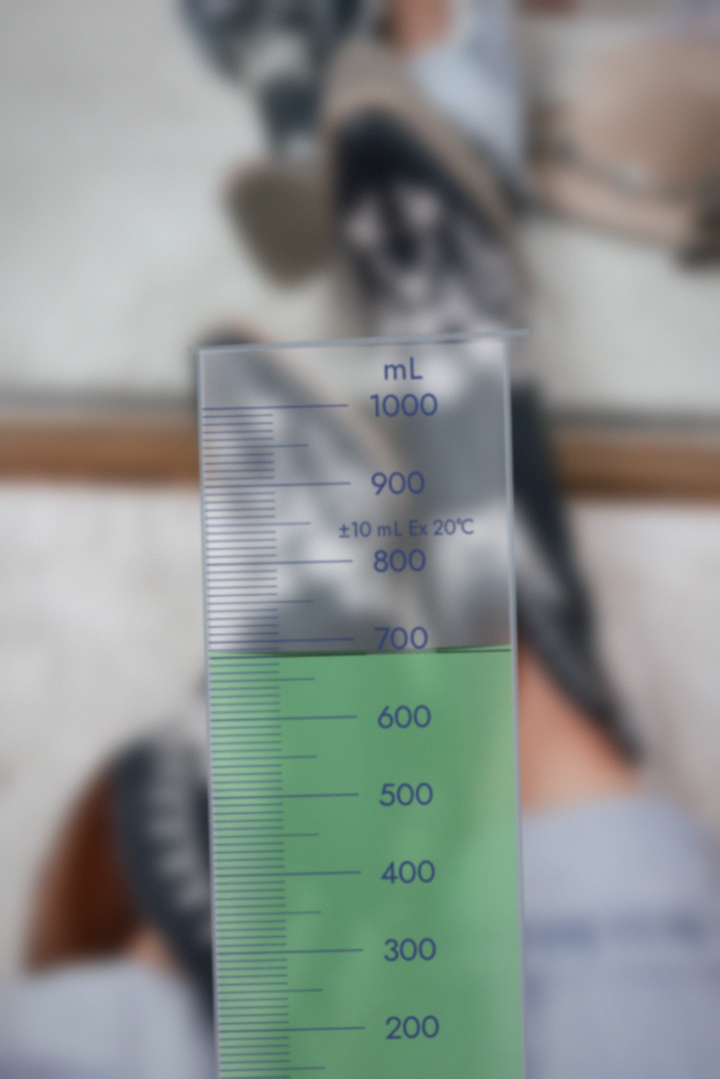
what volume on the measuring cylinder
680 mL
